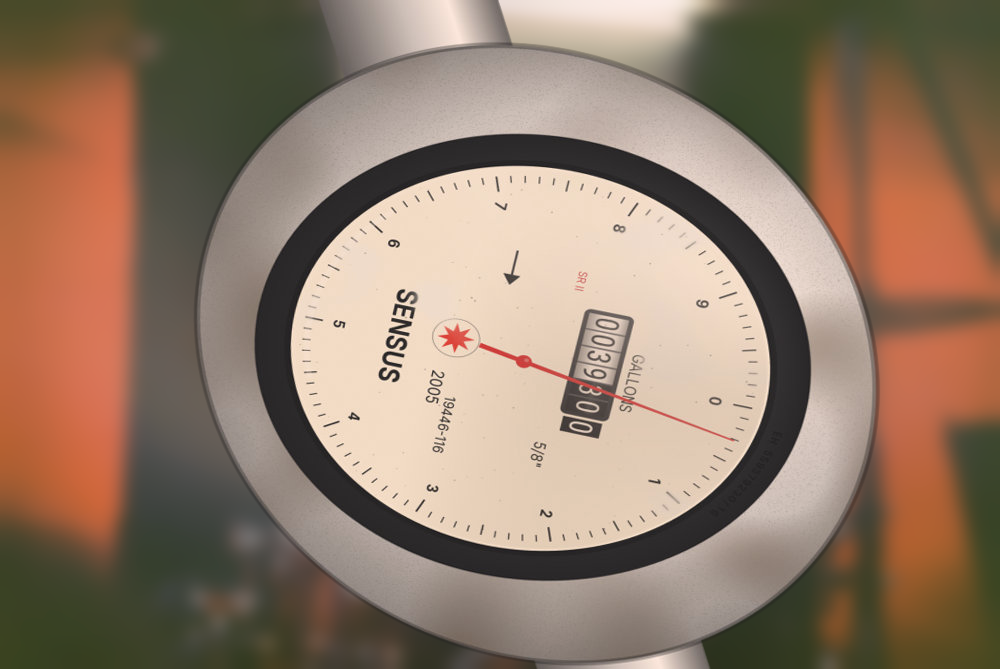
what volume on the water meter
39300.3 gal
